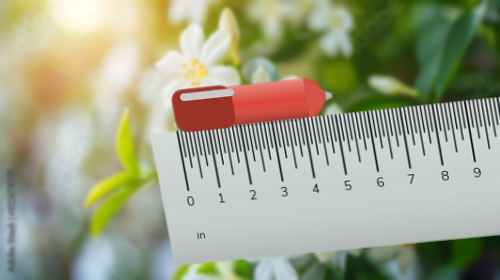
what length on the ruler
5 in
